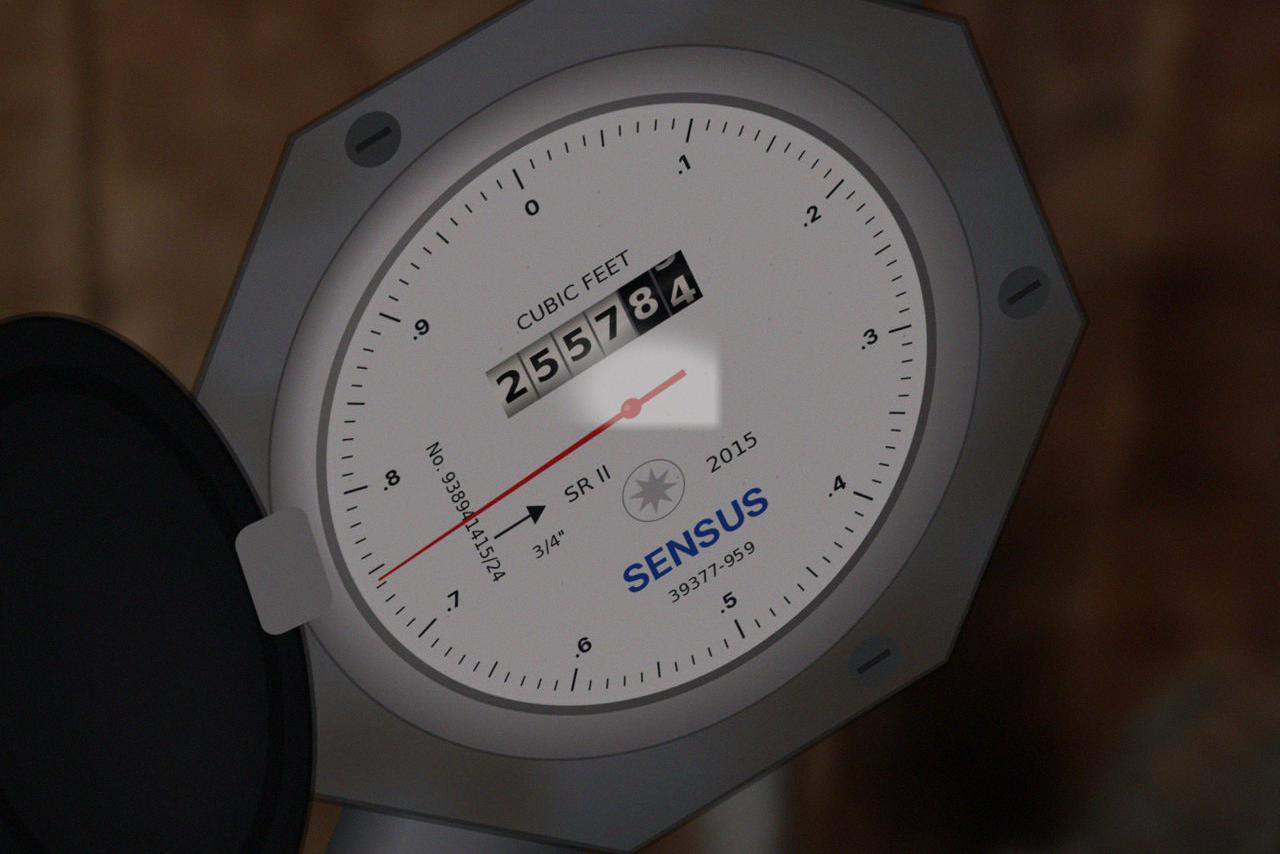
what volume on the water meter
255783.74 ft³
